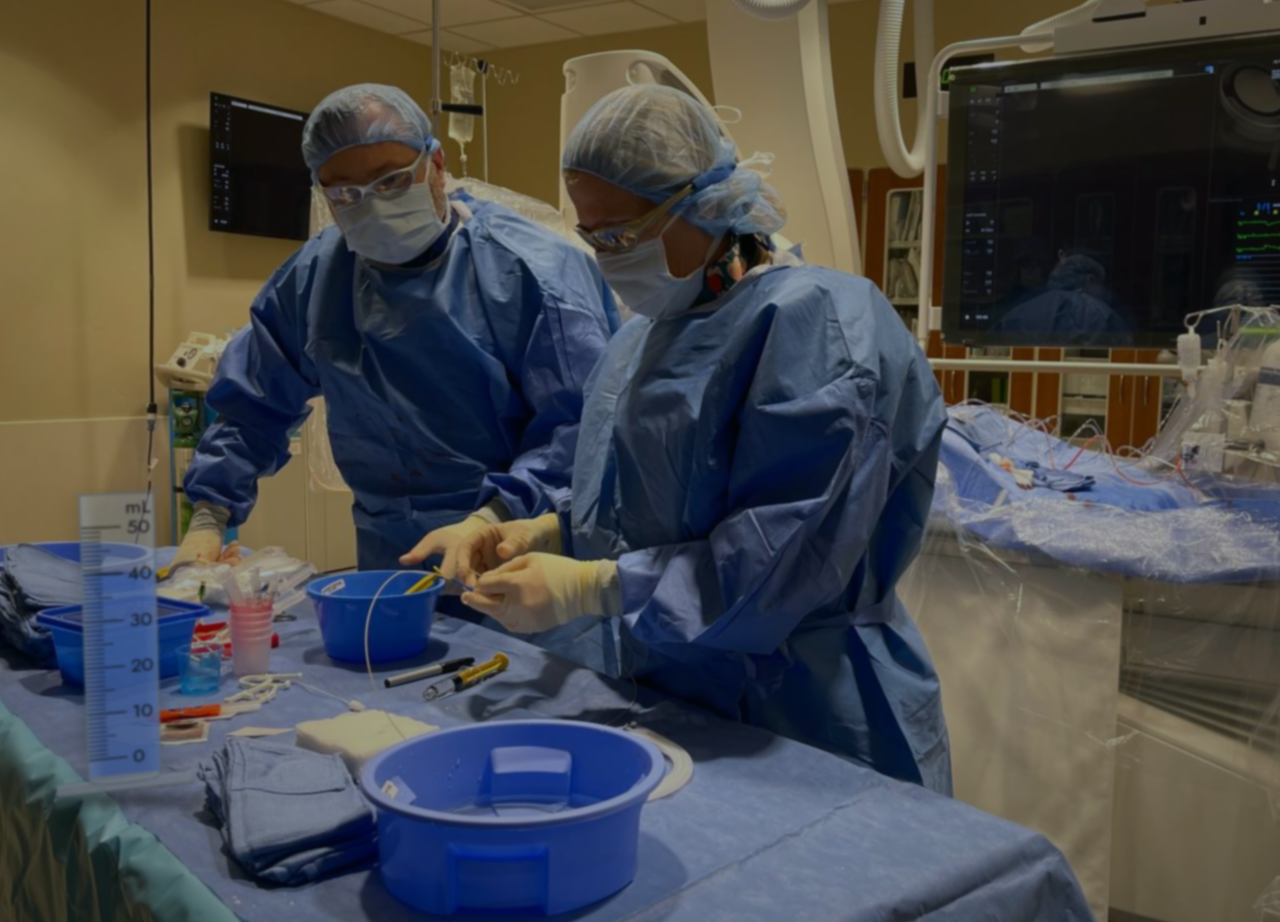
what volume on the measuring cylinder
40 mL
